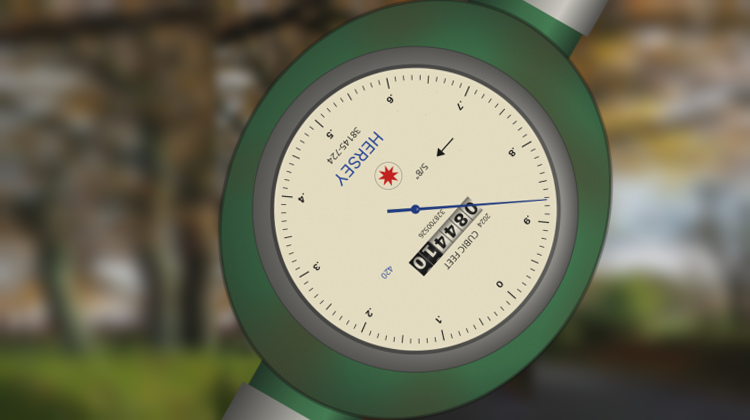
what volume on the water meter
84409.87 ft³
